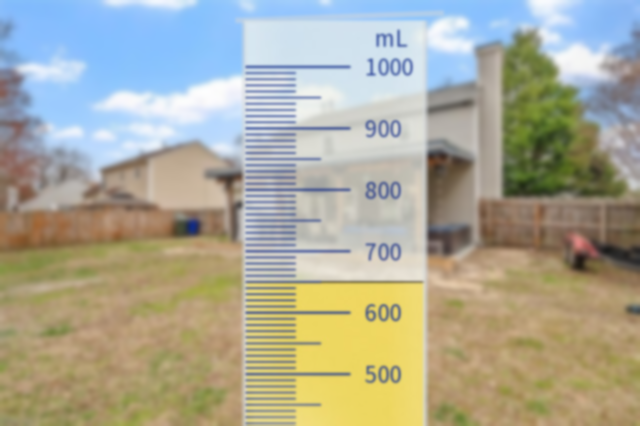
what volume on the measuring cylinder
650 mL
